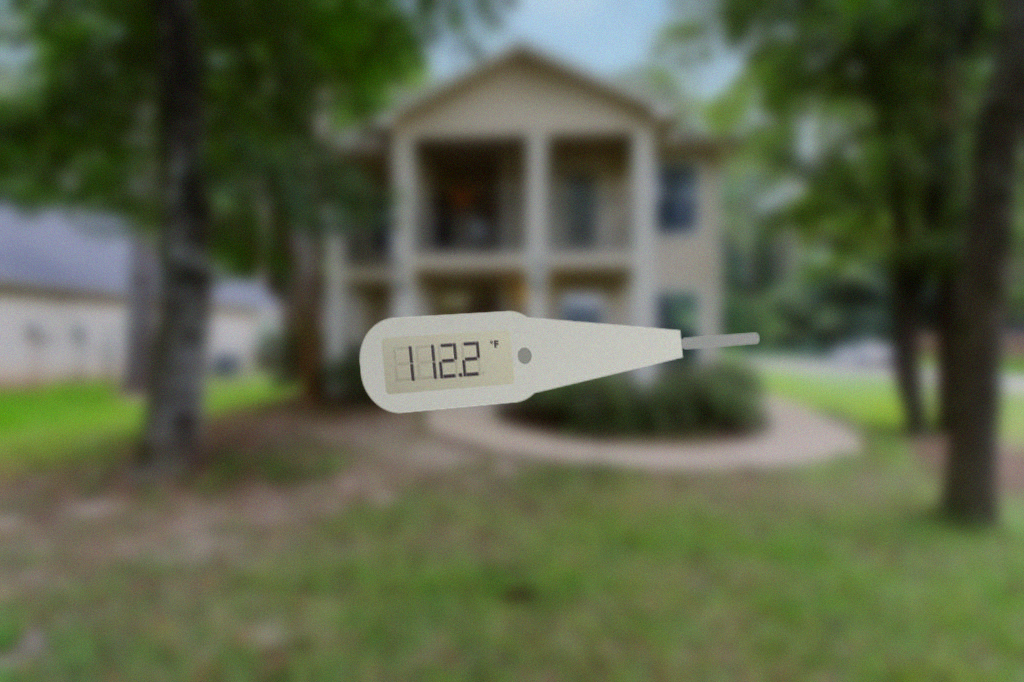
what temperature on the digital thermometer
112.2 °F
